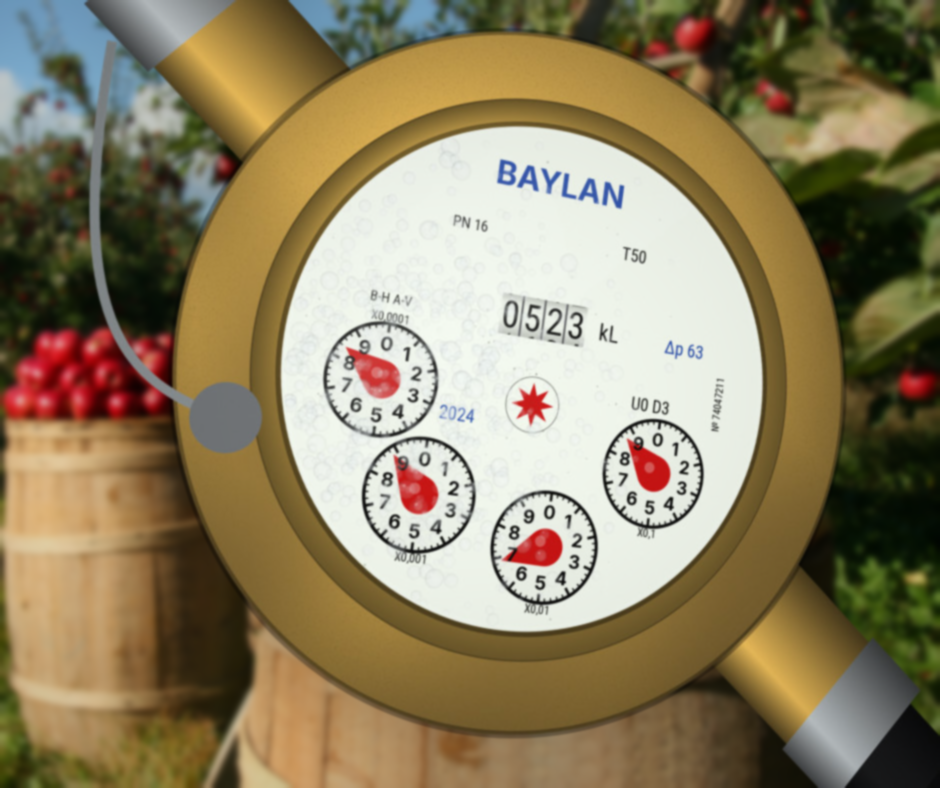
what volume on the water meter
523.8688 kL
